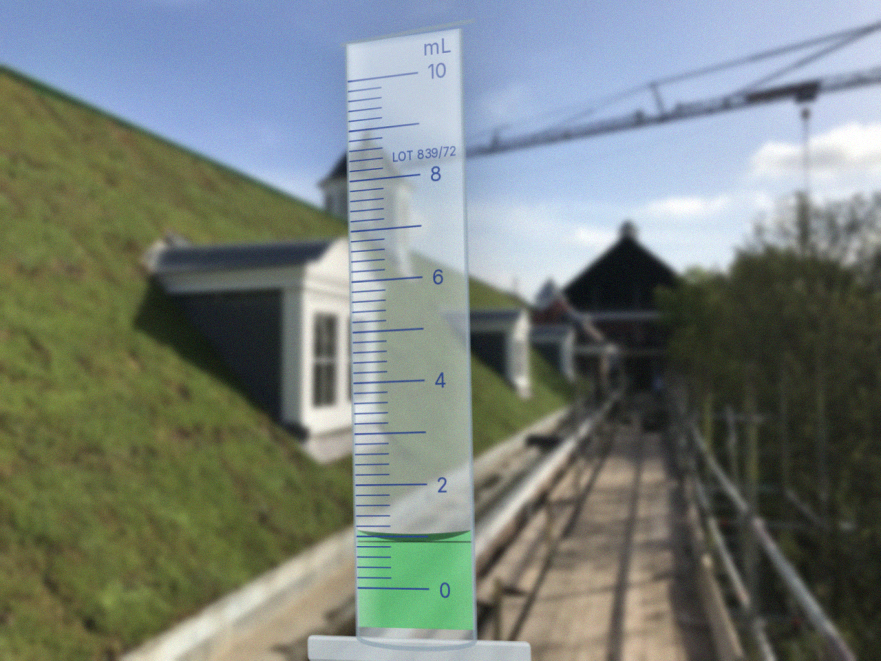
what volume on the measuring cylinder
0.9 mL
